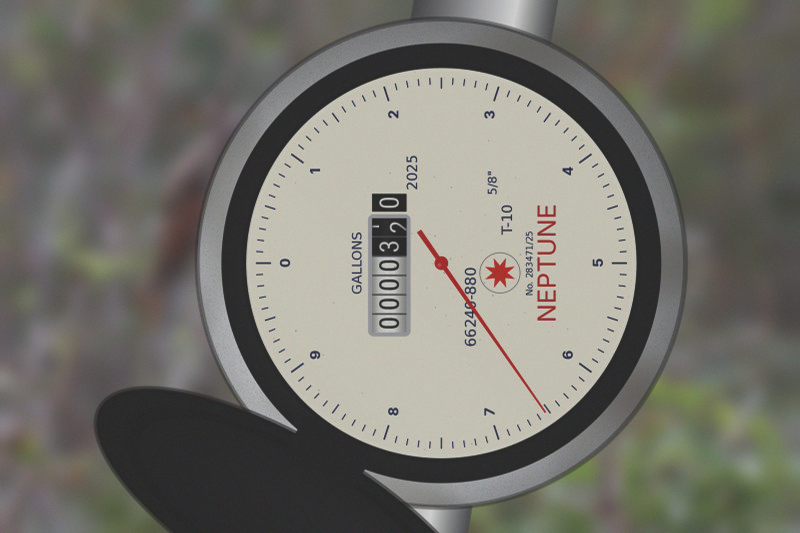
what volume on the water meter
316.5 gal
